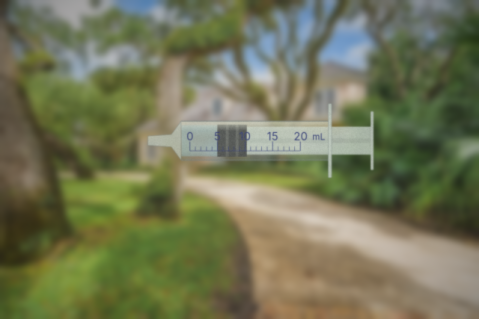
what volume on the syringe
5 mL
